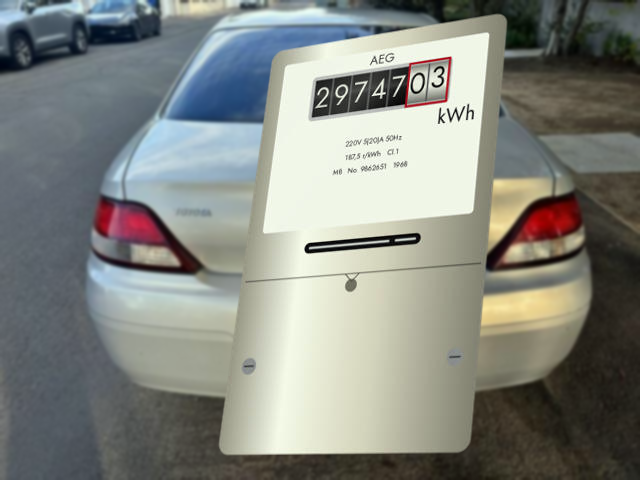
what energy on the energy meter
29747.03 kWh
